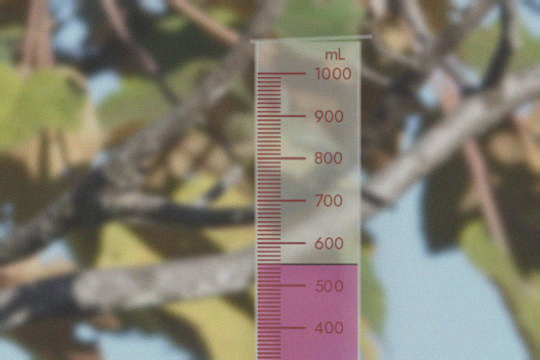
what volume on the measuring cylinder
550 mL
